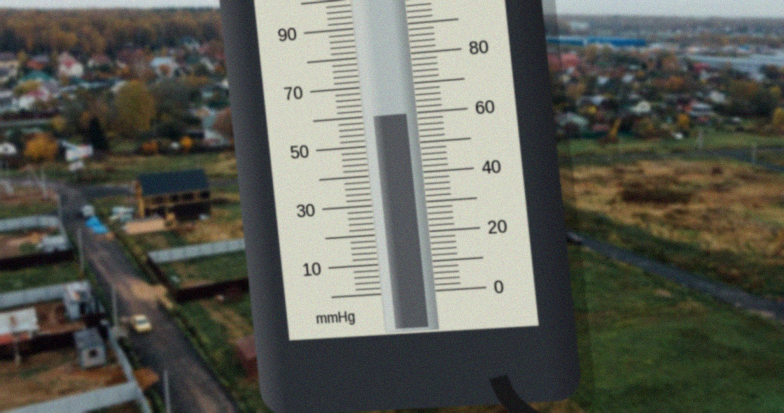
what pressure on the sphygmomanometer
60 mmHg
